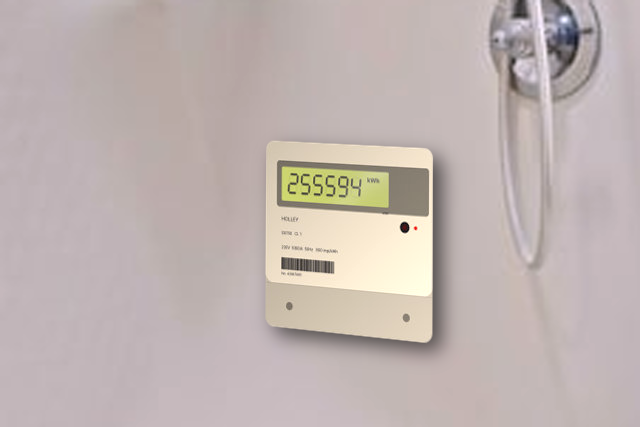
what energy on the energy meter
255594 kWh
